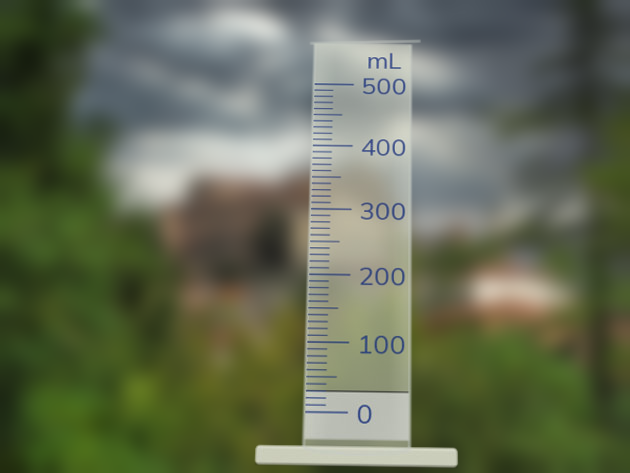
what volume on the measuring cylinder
30 mL
